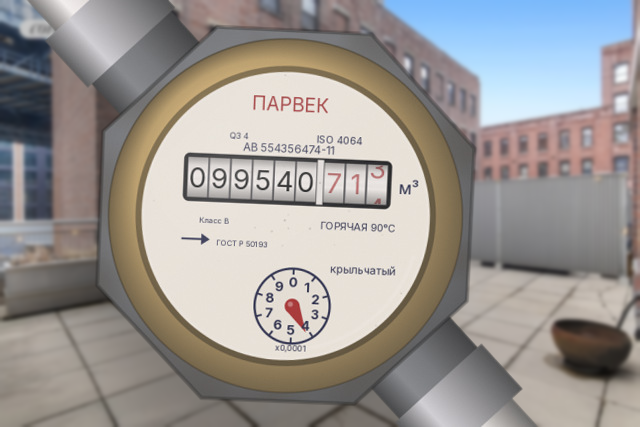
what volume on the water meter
99540.7134 m³
